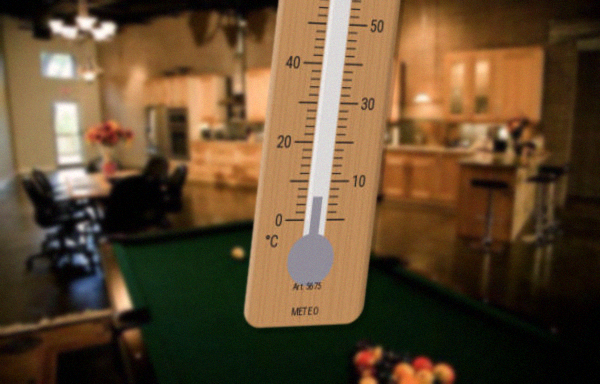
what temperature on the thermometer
6 °C
